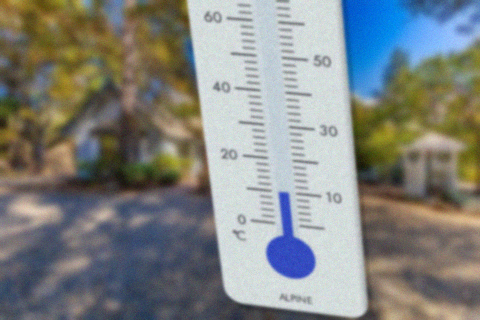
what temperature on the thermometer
10 °C
